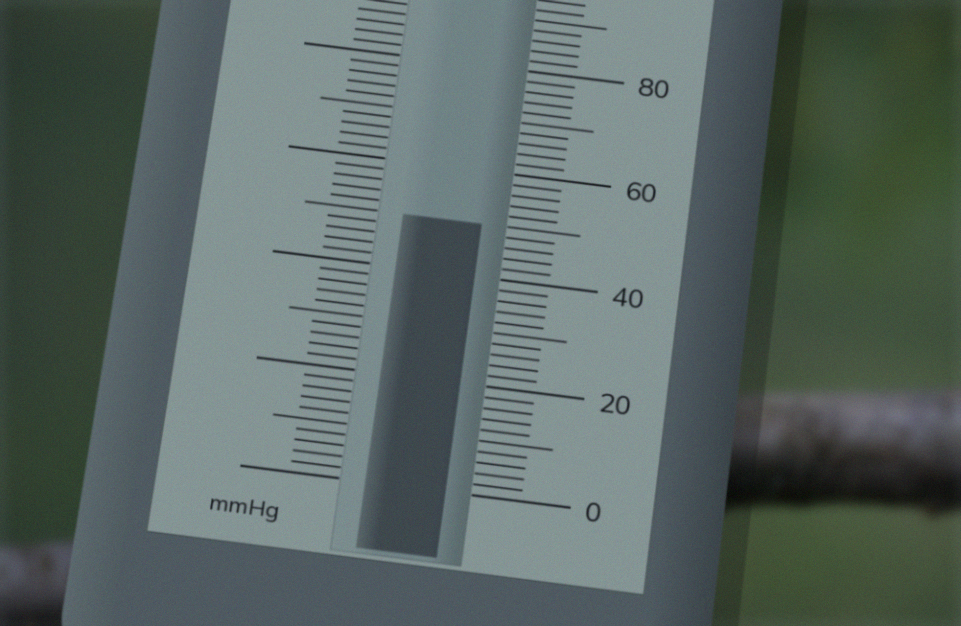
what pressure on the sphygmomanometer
50 mmHg
